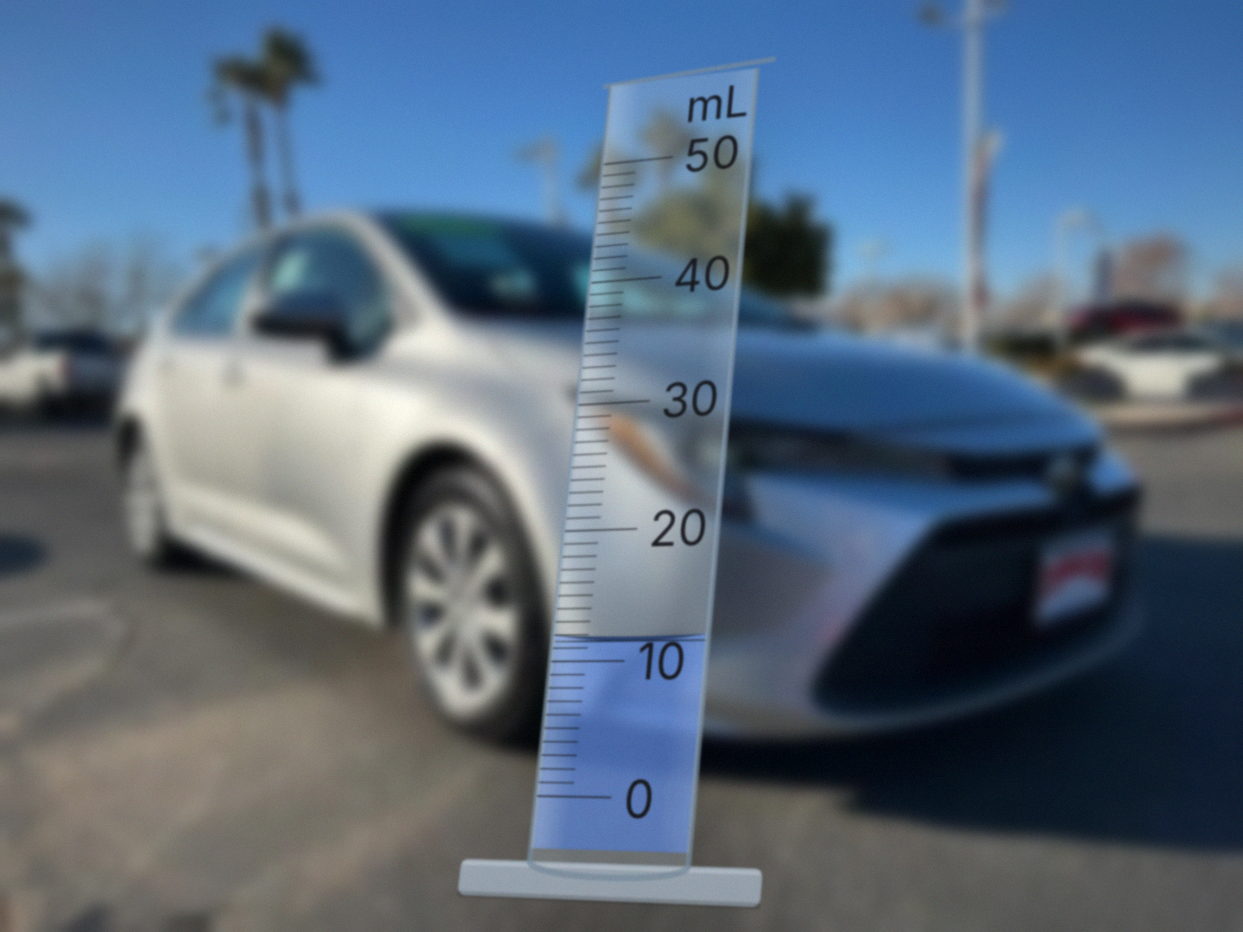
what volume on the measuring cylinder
11.5 mL
